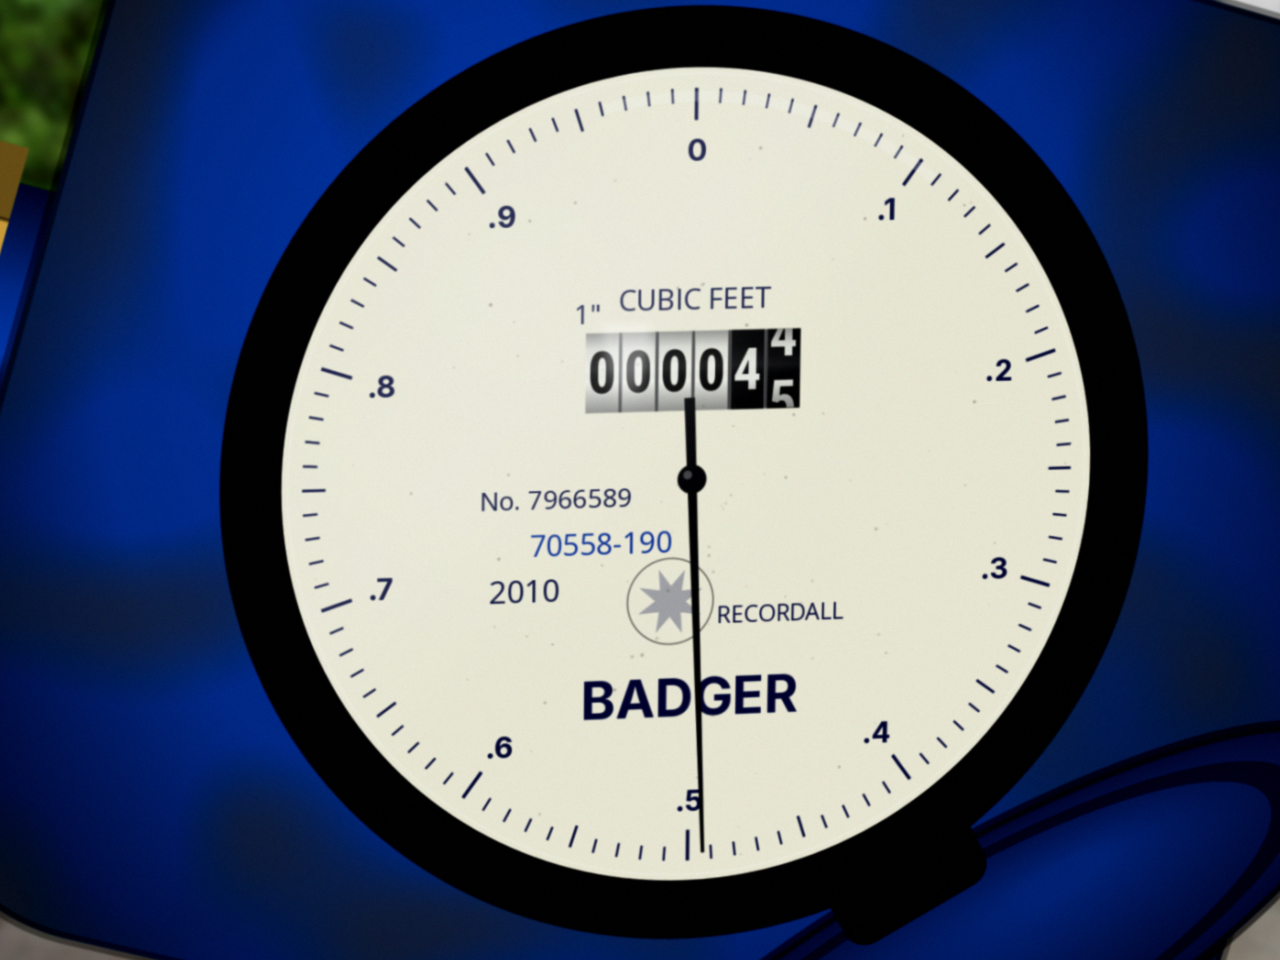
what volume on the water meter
44.49 ft³
